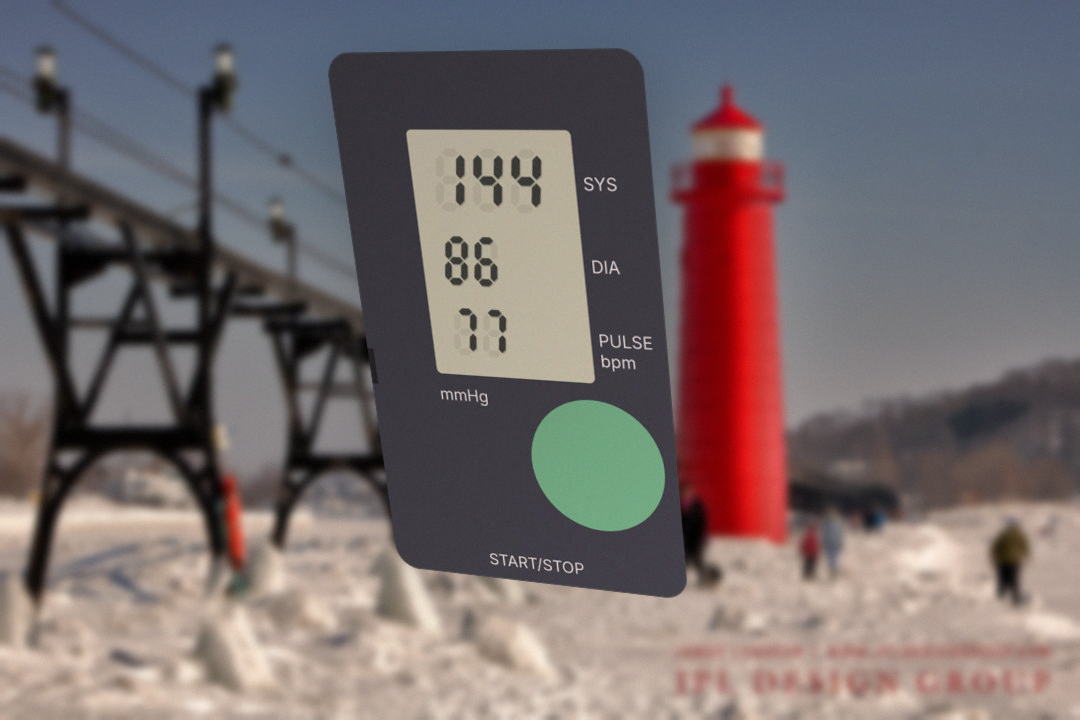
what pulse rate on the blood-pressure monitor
77 bpm
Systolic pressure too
144 mmHg
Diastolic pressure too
86 mmHg
